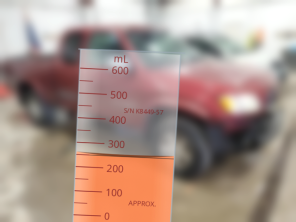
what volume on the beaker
250 mL
